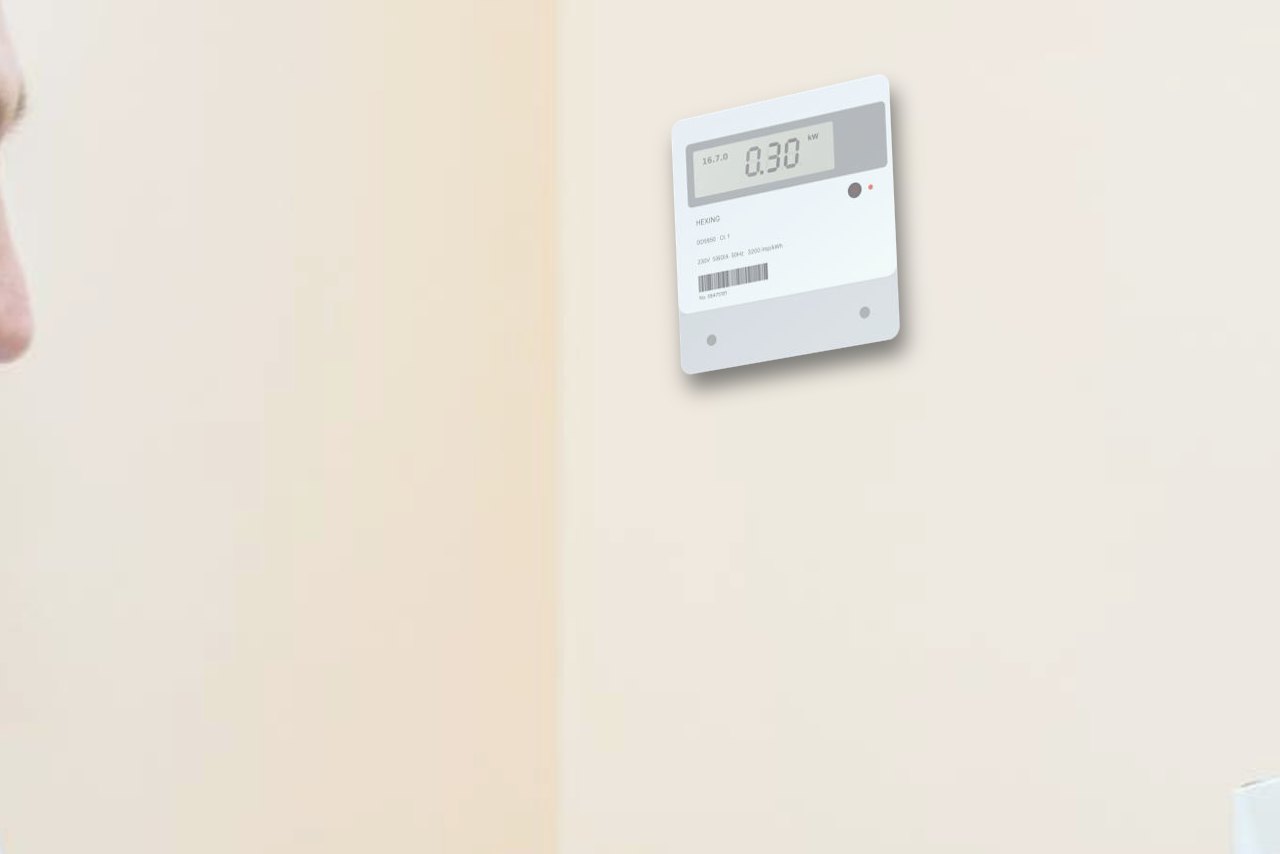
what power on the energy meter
0.30 kW
